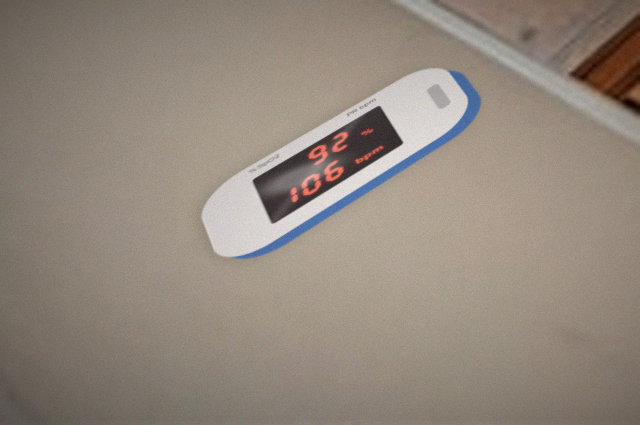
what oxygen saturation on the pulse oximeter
92 %
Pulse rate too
106 bpm
